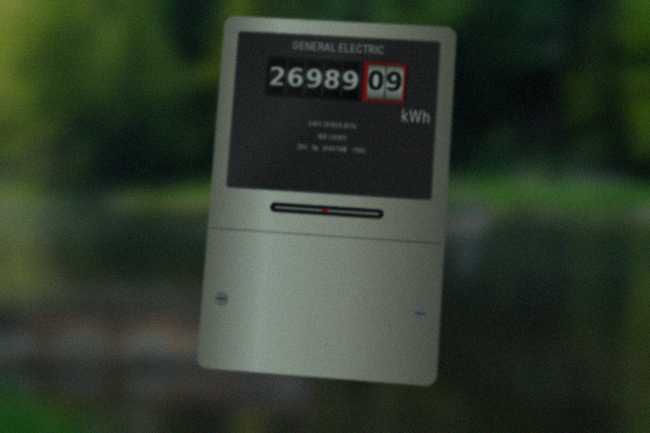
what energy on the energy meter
26989.09 kWh
